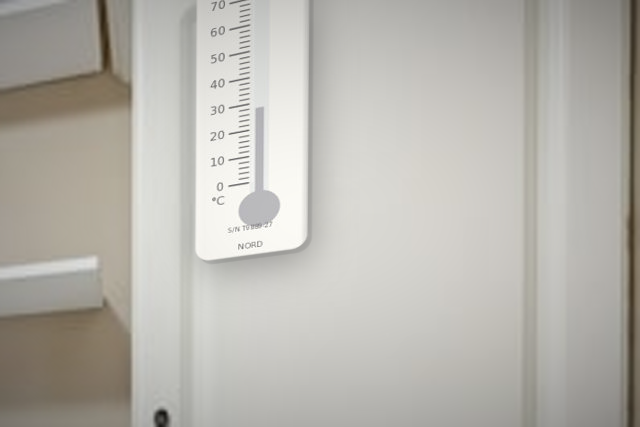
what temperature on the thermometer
28 °C
